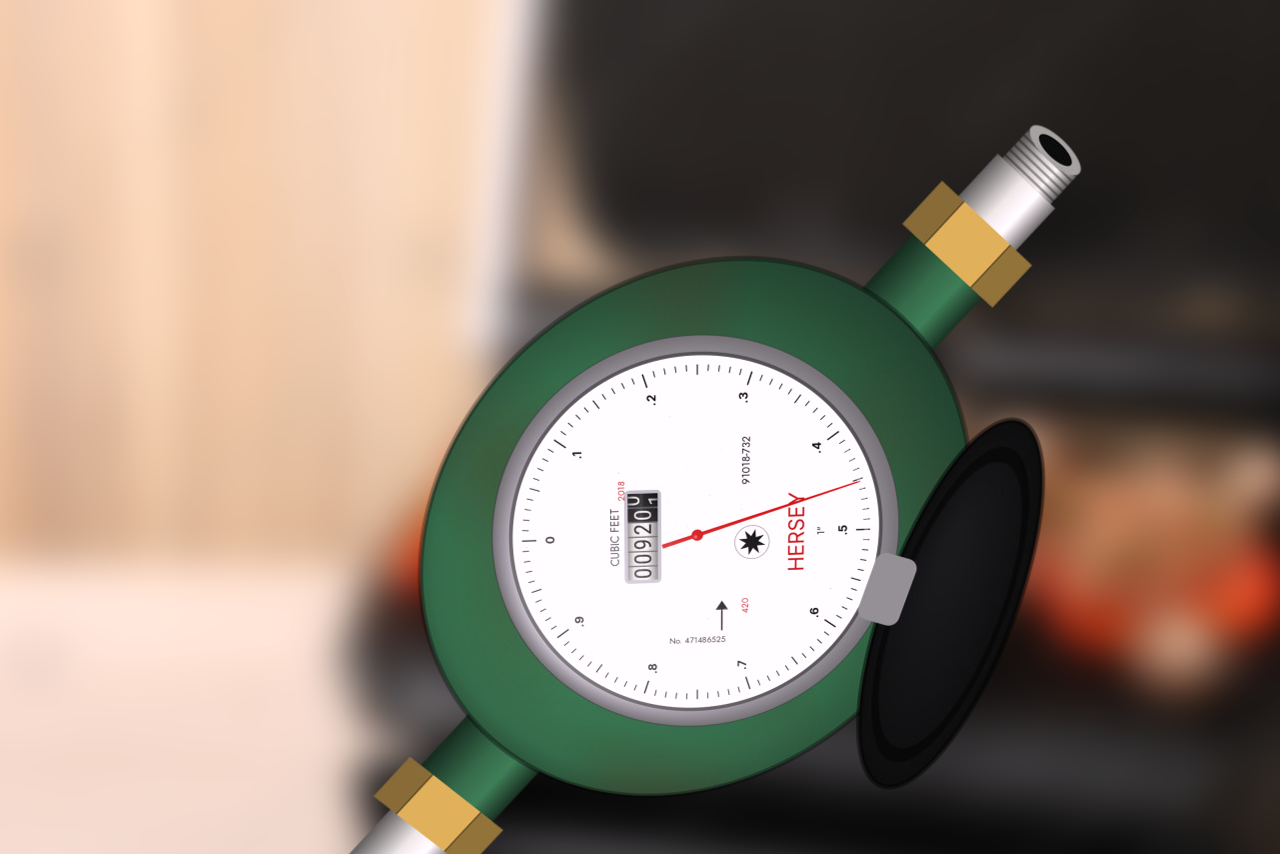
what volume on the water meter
9200.45 ft³
